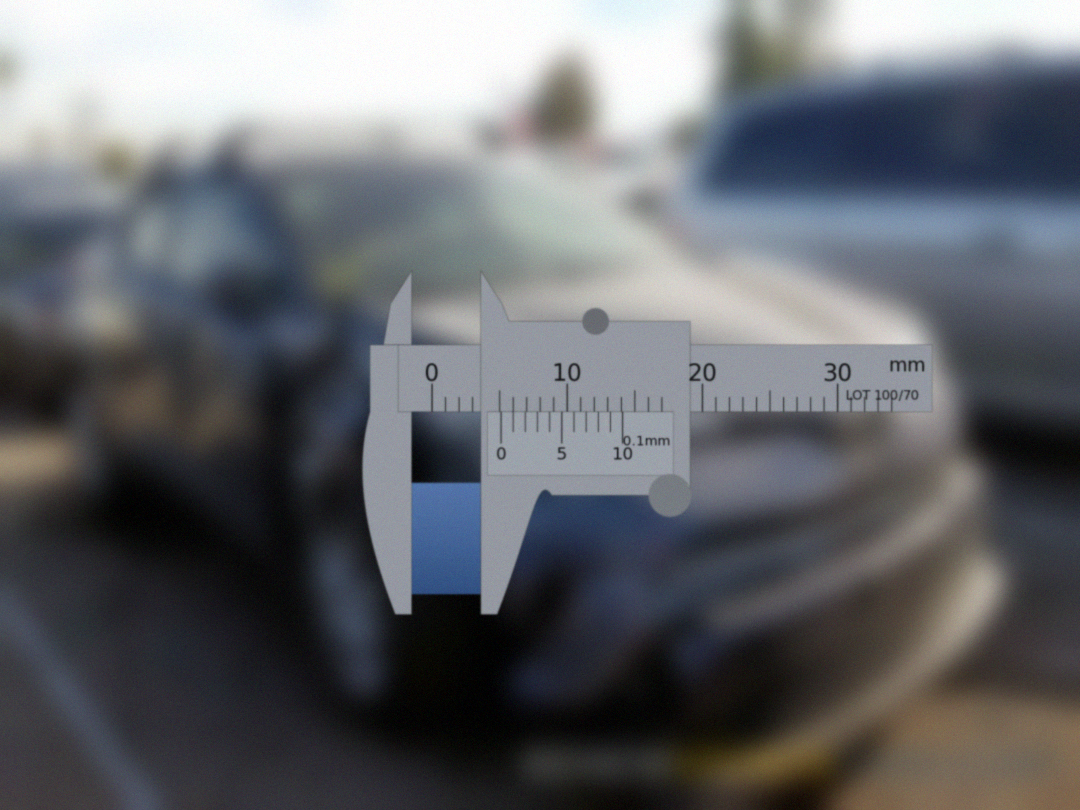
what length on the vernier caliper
5.1 mm
